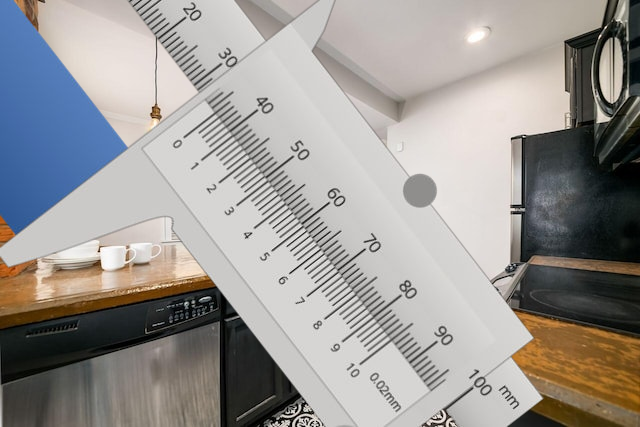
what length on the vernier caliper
36.0 mm
